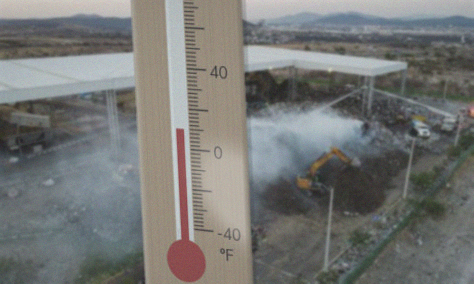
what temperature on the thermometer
10 °F
